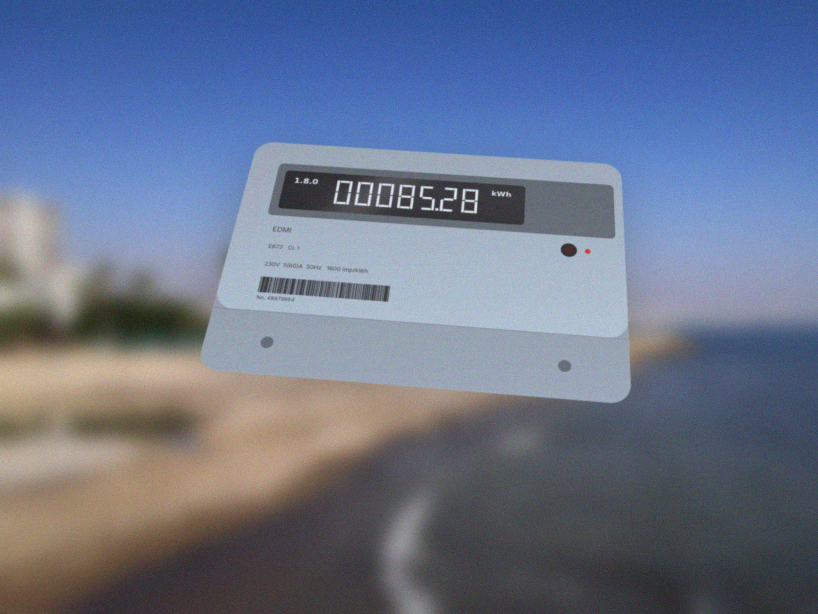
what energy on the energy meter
85.28 kWh
